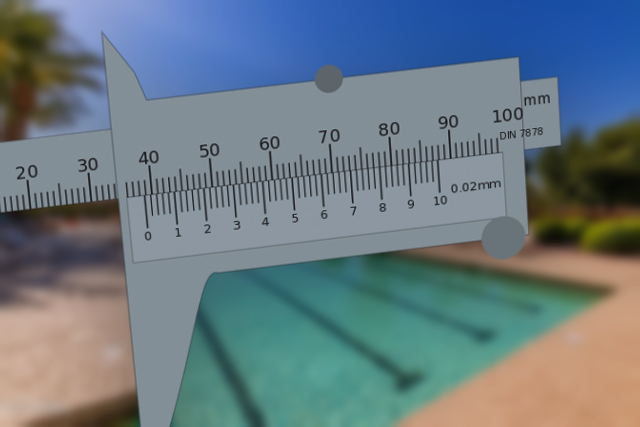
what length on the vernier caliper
38.8 mm
